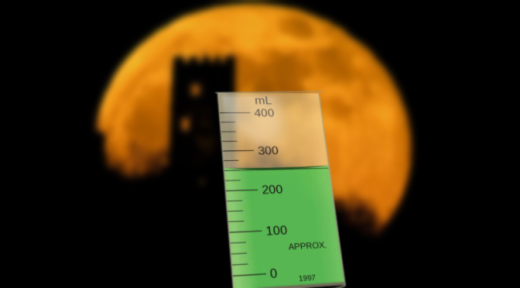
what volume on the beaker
250 mL
